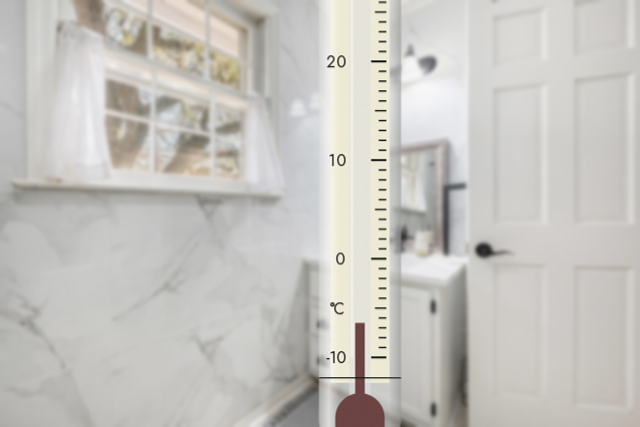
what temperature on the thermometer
-6.5 °C
